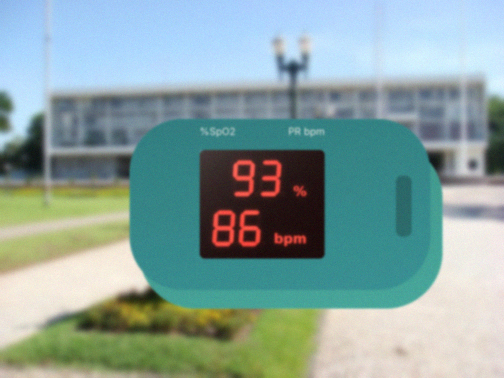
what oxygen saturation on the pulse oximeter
93 %
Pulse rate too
86 bpm
